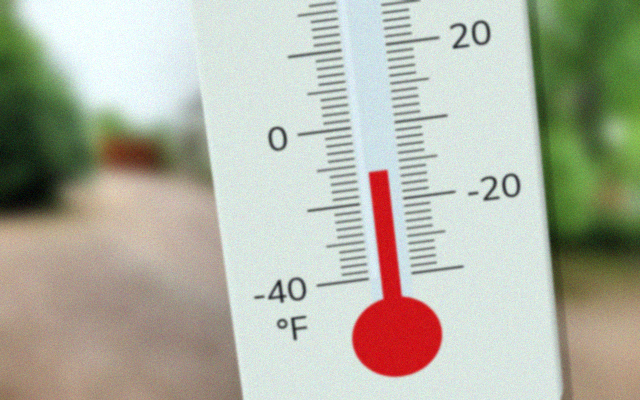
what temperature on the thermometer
-12 °F
